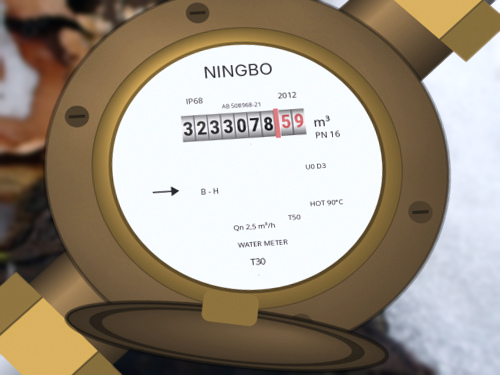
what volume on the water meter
3233078.59 m³
